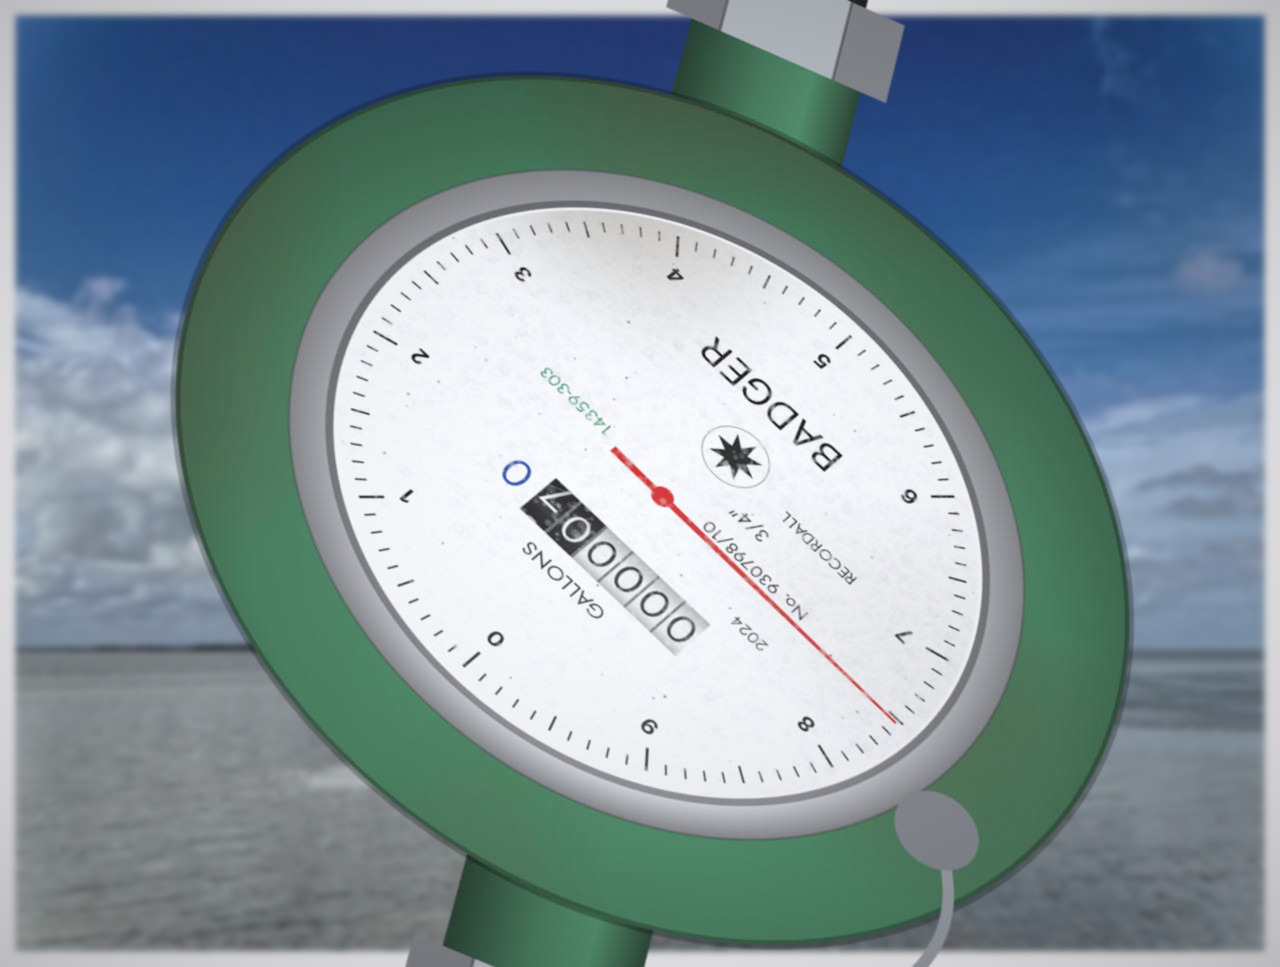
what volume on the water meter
67.5 gal
